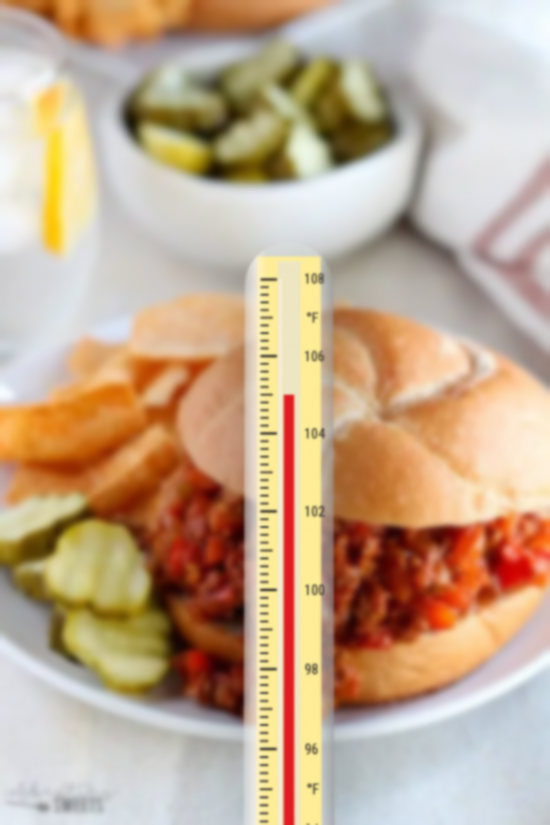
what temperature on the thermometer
105 °F
